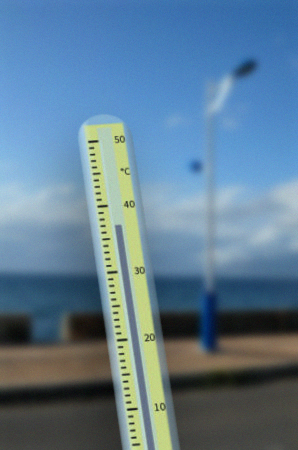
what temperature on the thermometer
37 °C
